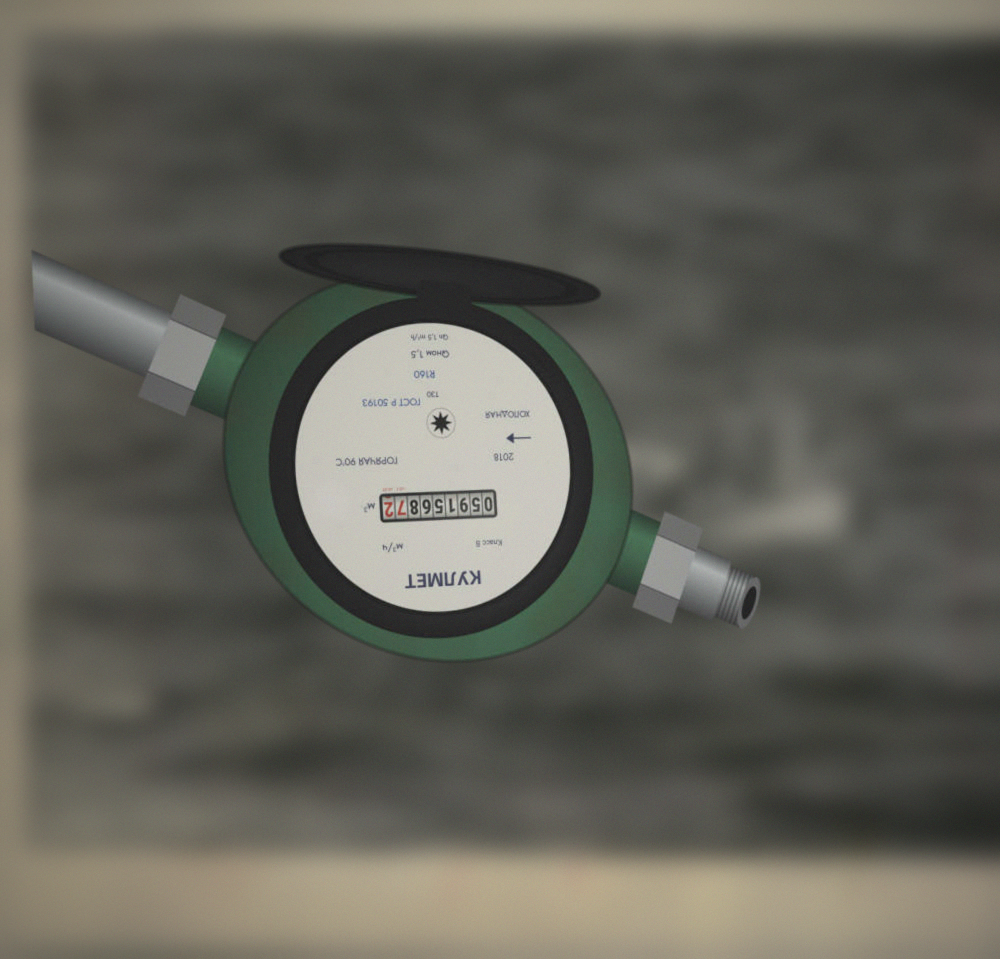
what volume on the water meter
591568.72 m³
